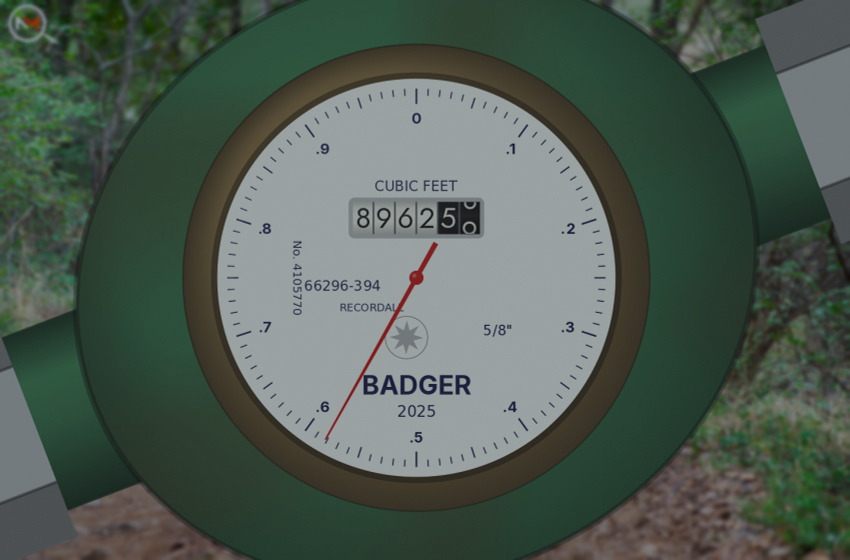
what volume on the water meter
896258.58 ft³
